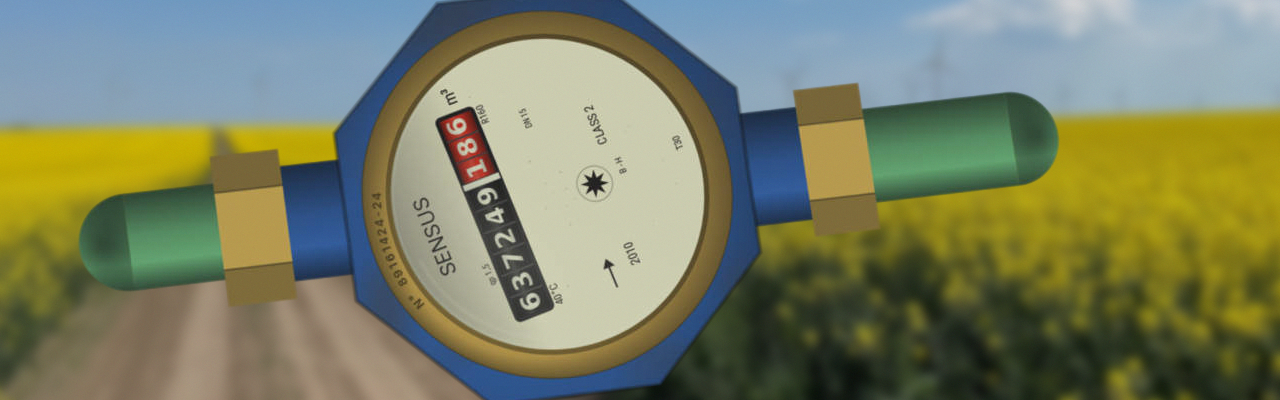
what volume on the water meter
637249.186 m³
